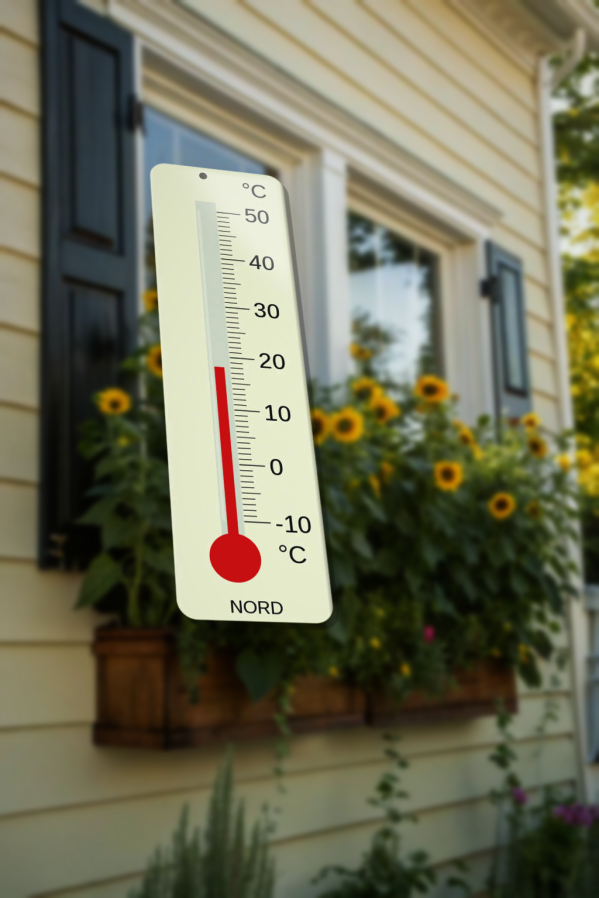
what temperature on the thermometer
18 °C
